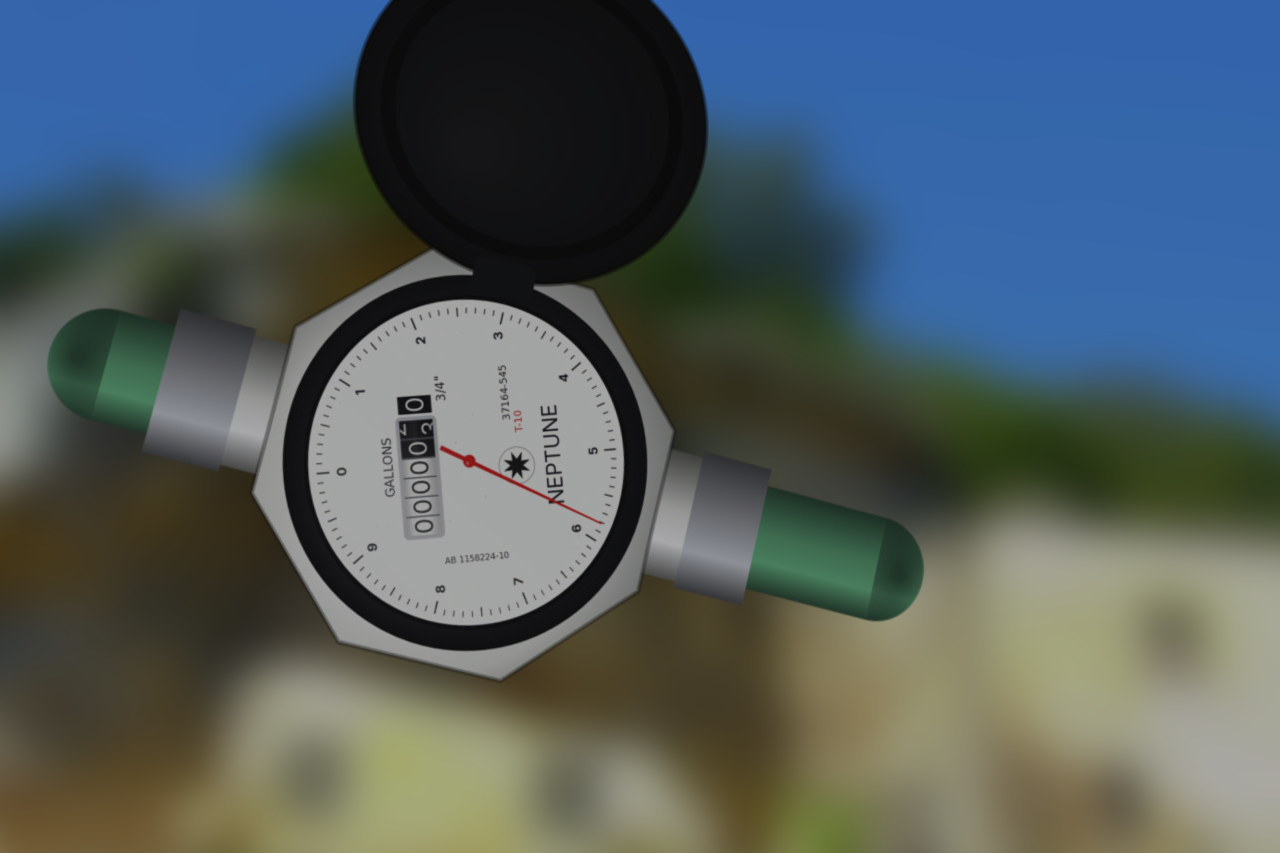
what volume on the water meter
25.8 gal
